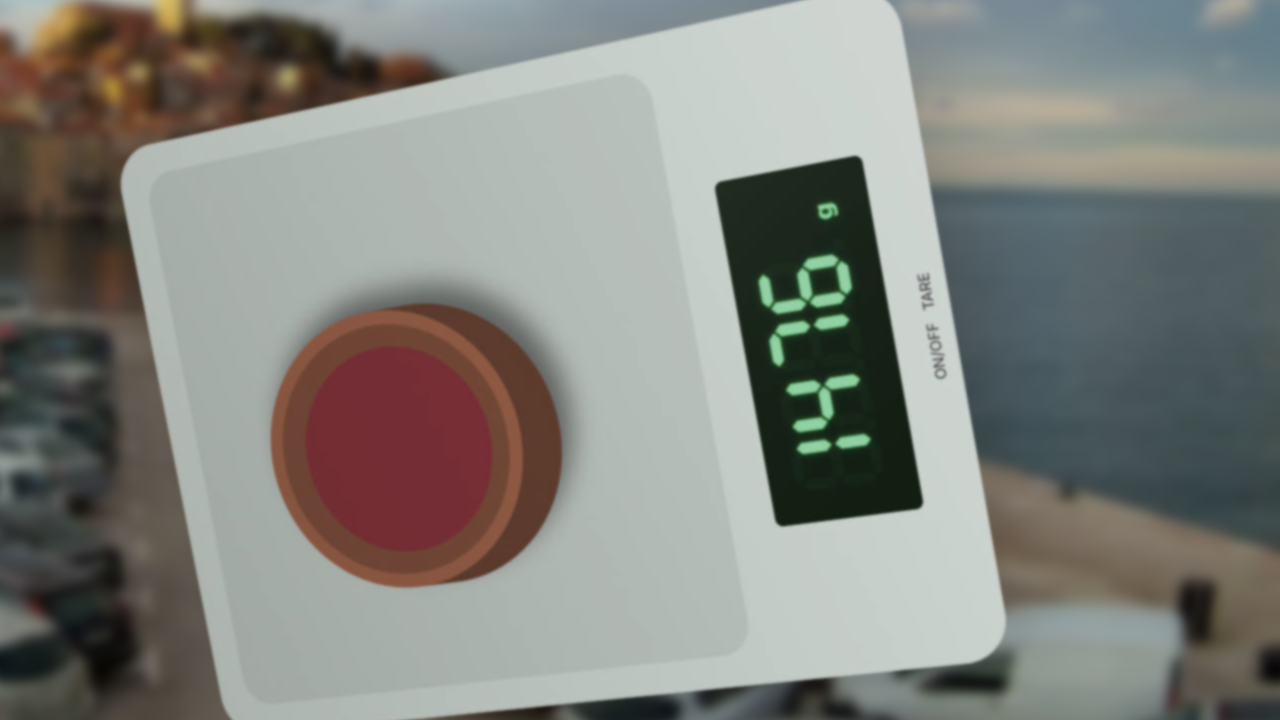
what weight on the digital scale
1476 g
